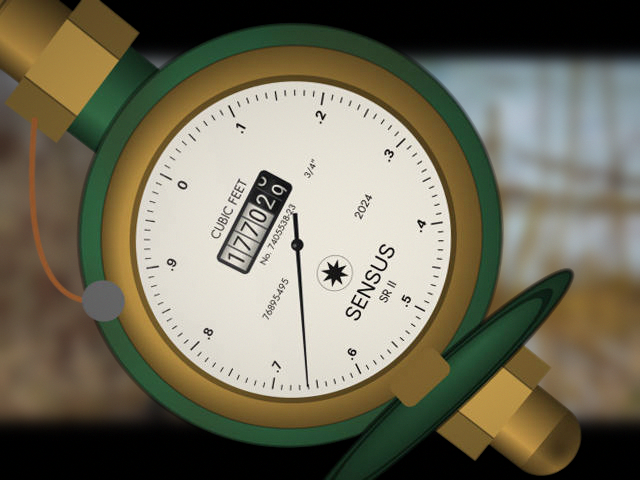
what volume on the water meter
177028.66 ft³
